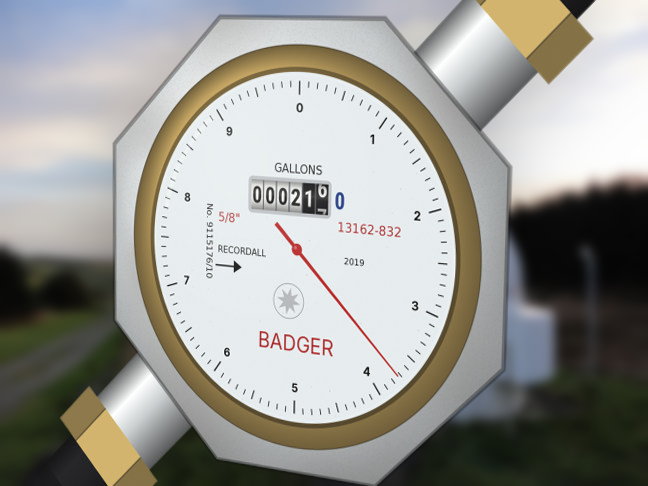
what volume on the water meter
2163.7 gal
